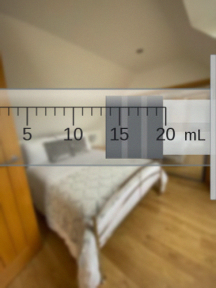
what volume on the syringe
13.5 mL
